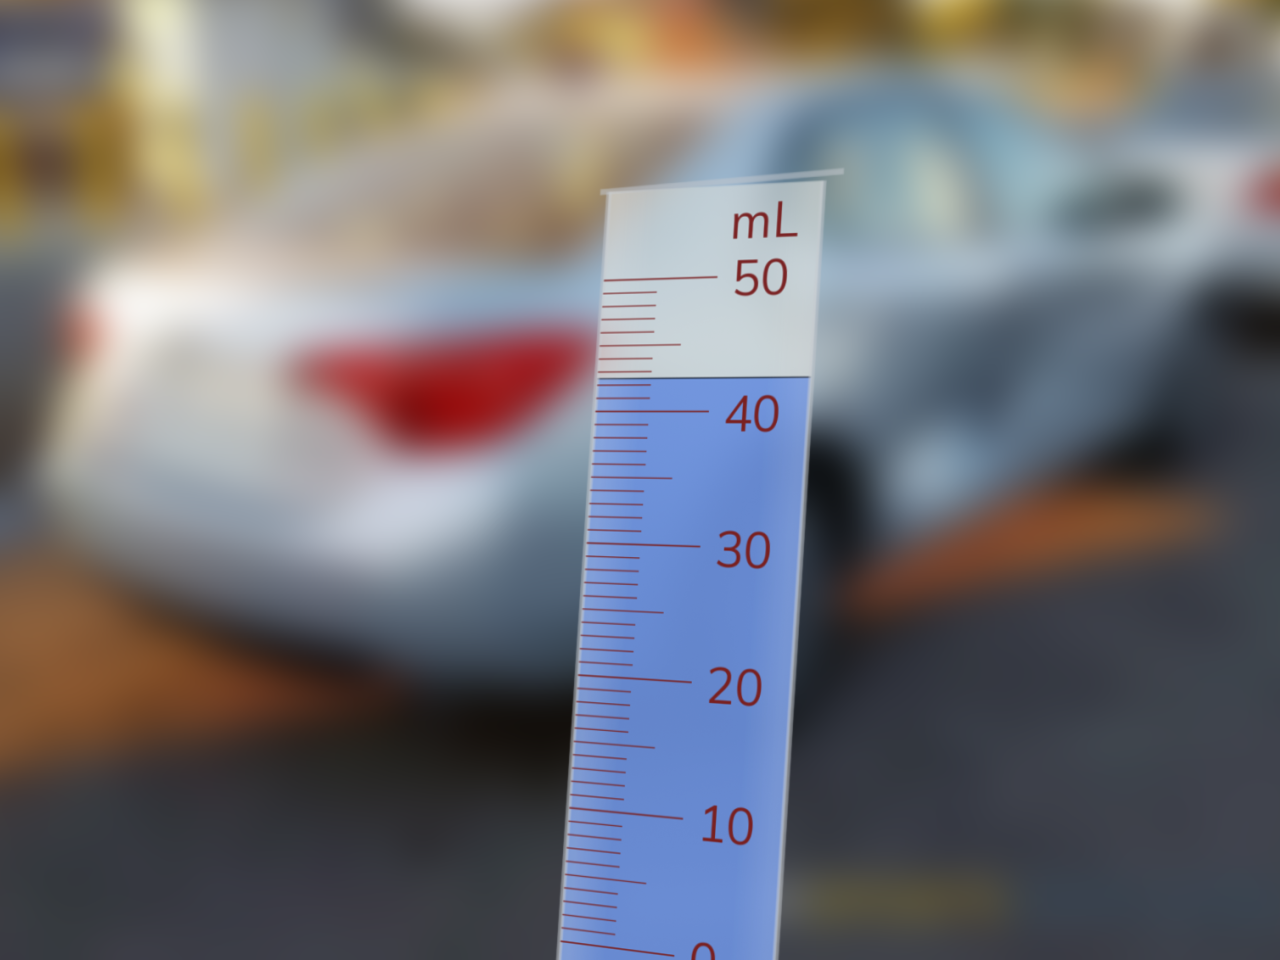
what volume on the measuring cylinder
42.5 mL
